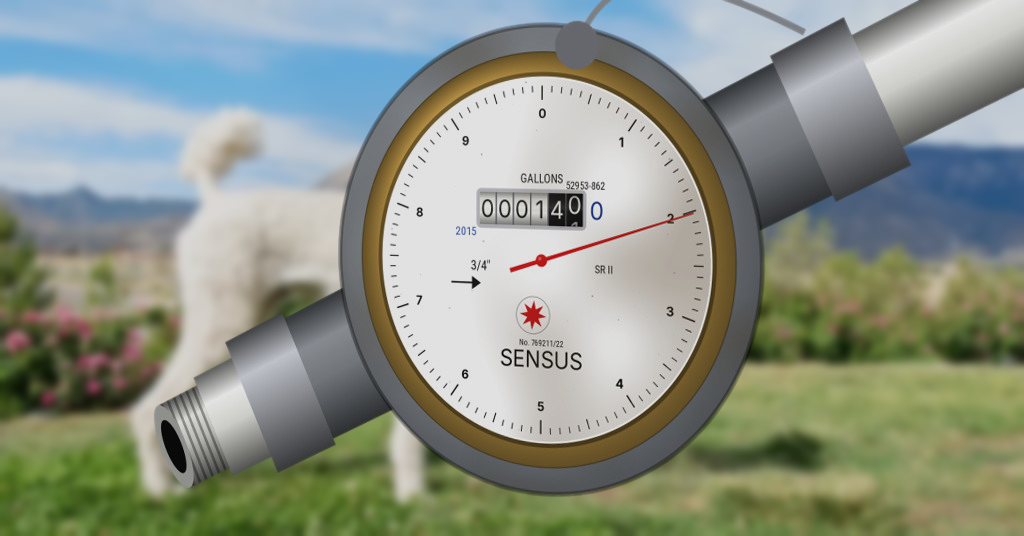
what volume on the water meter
1402.0 gal
